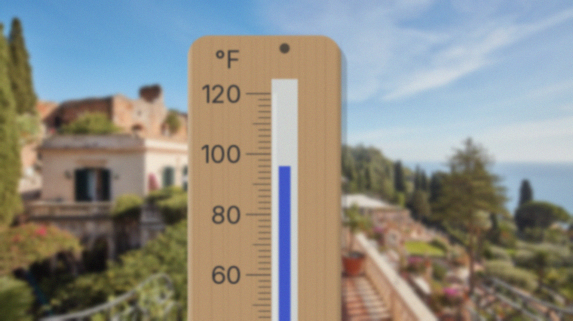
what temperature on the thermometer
96 °F
